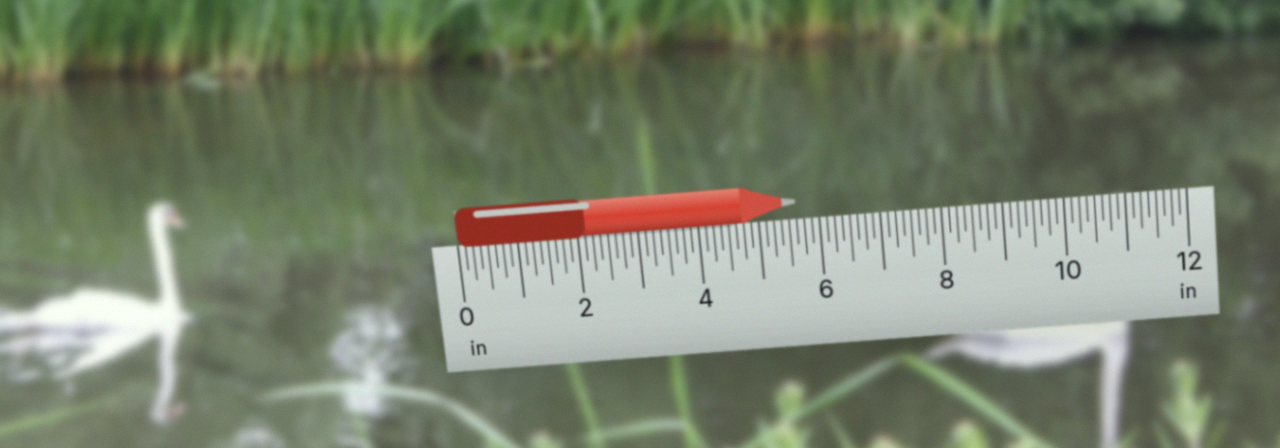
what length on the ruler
5.625 in
